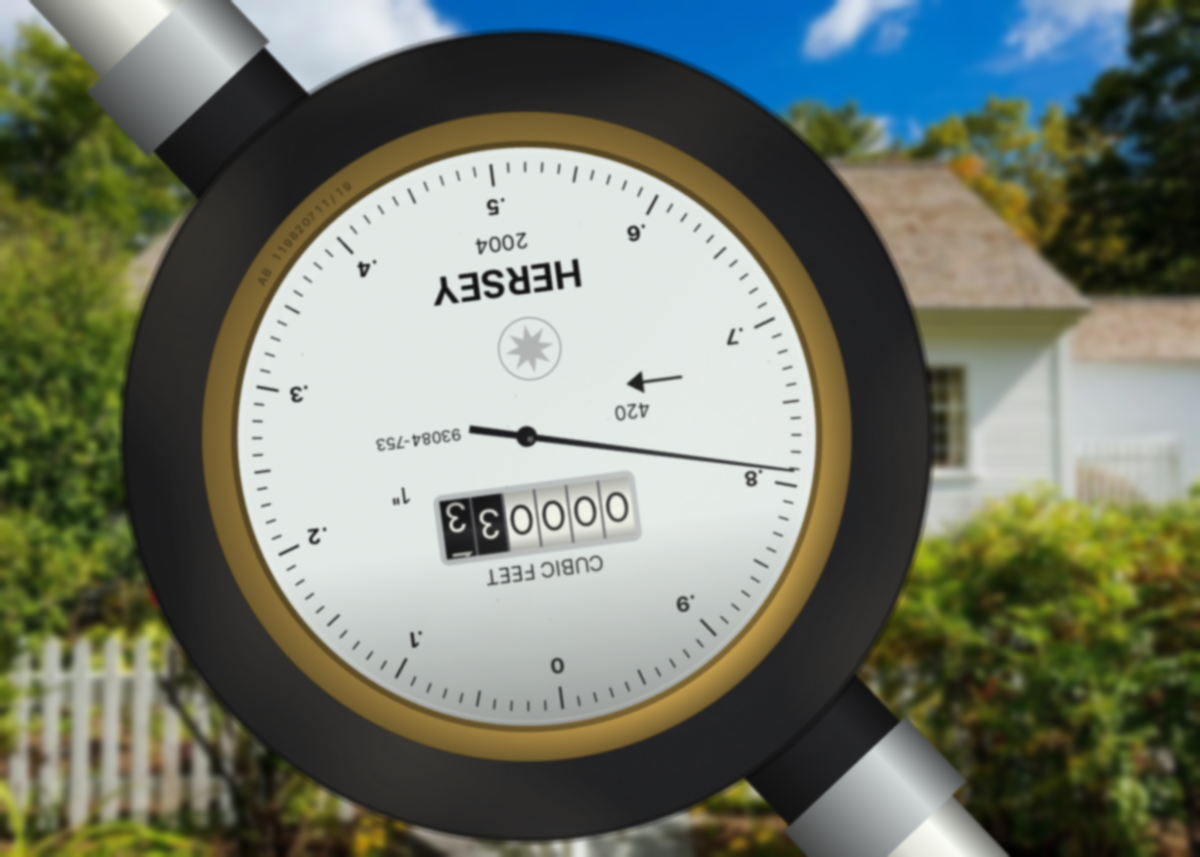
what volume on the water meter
32.79 ft³
